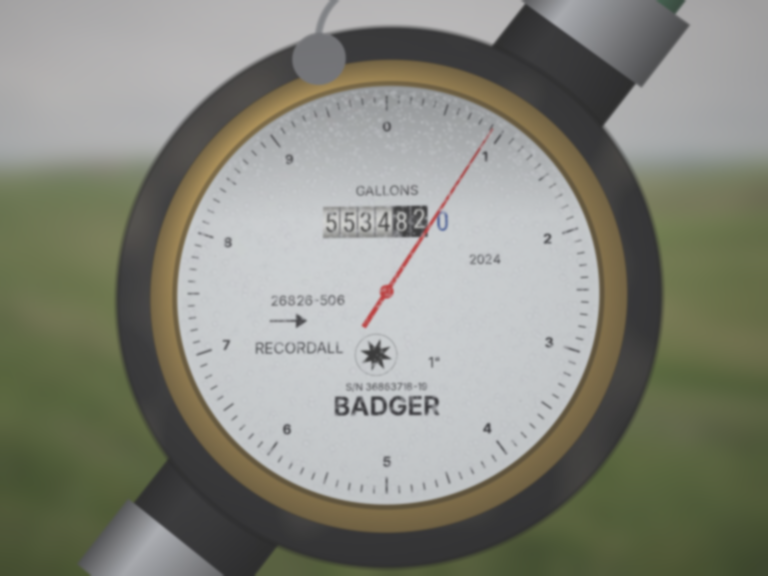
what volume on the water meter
5534820.9 gal
